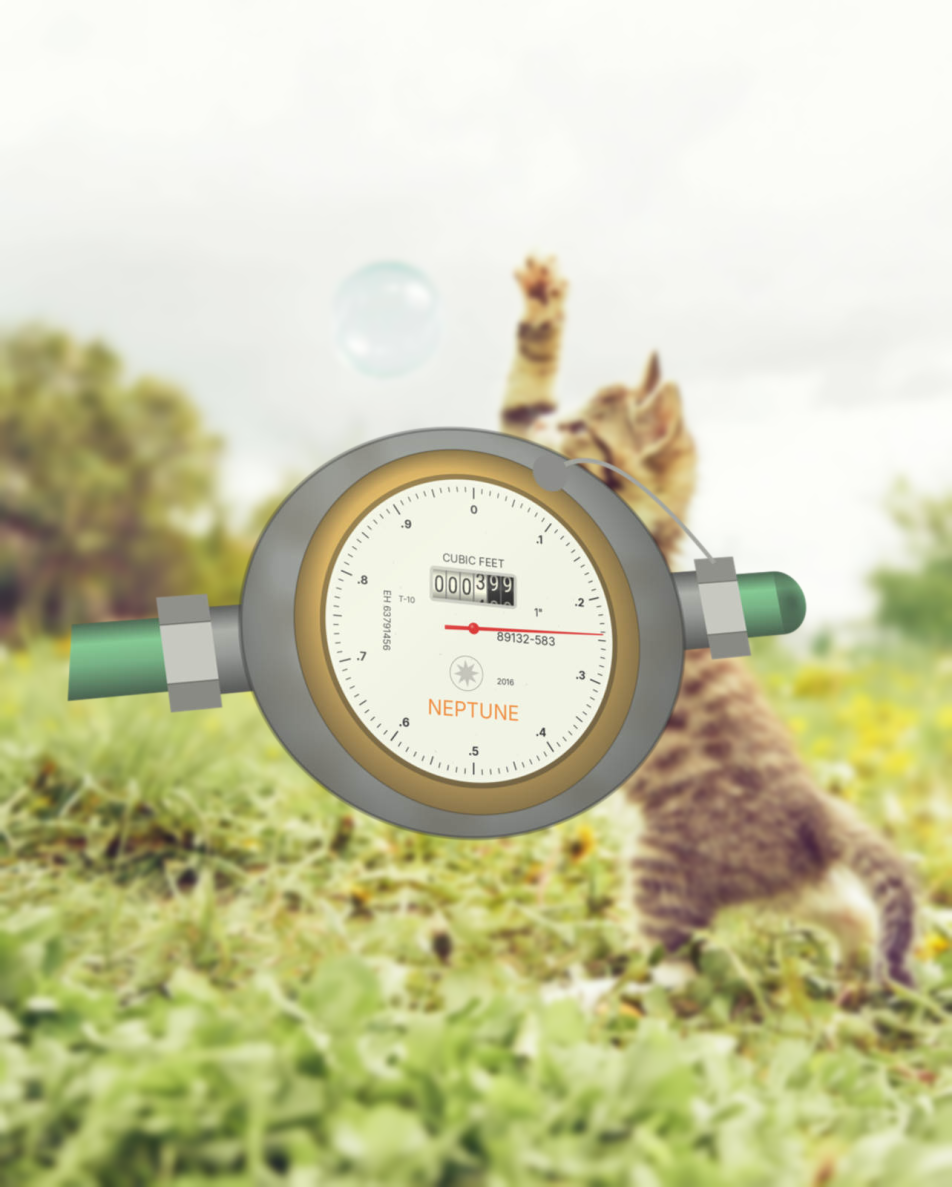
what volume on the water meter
399.24 ft³
